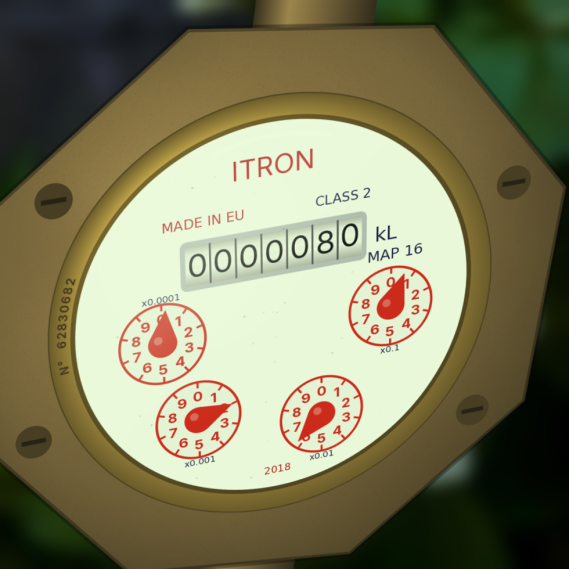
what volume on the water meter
80.0620 kL
